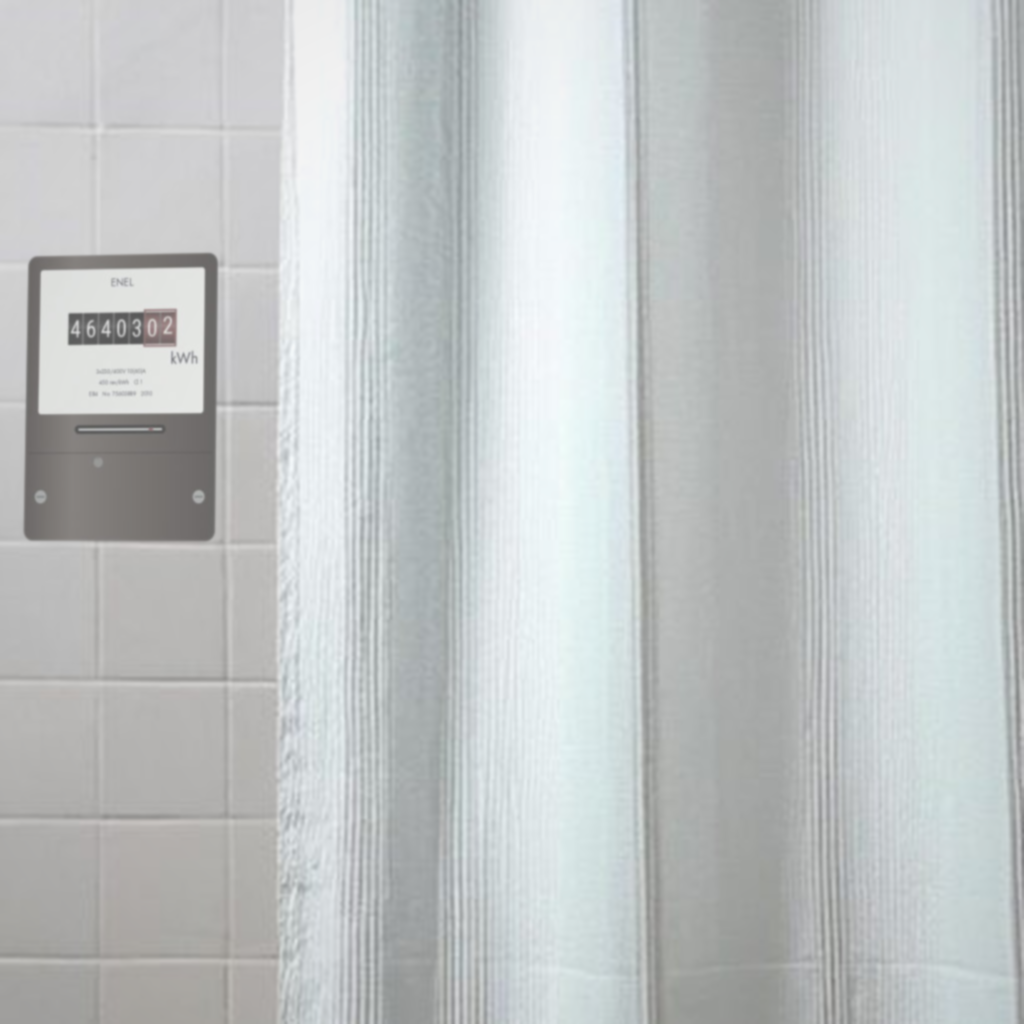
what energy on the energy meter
46403.02 kWh
